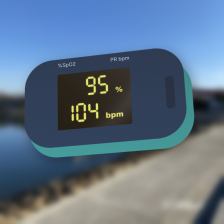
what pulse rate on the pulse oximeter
104 bpm
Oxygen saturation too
95 %
